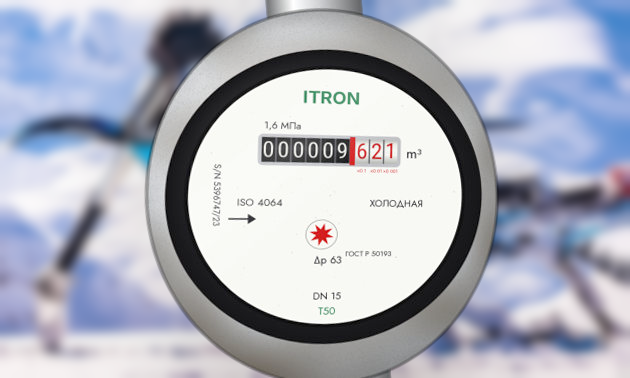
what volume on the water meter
9.621 m³
